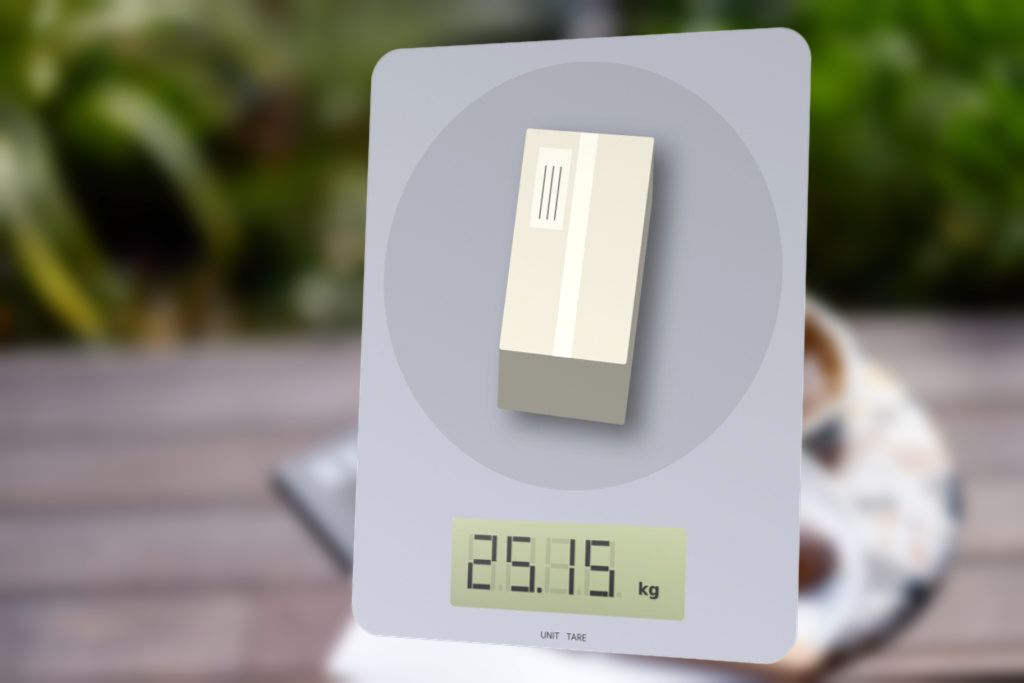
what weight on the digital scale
25.15 kg
